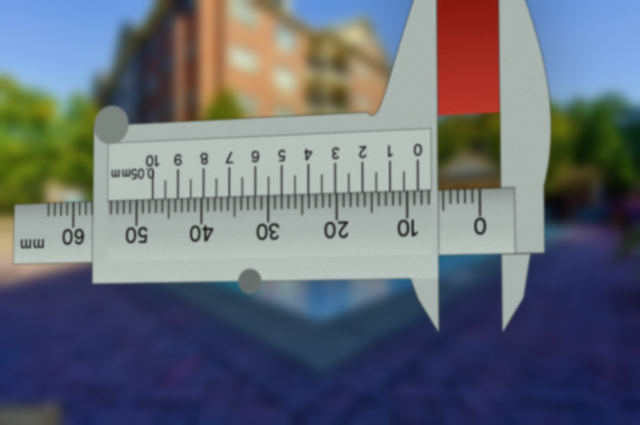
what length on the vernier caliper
8.5 mm
